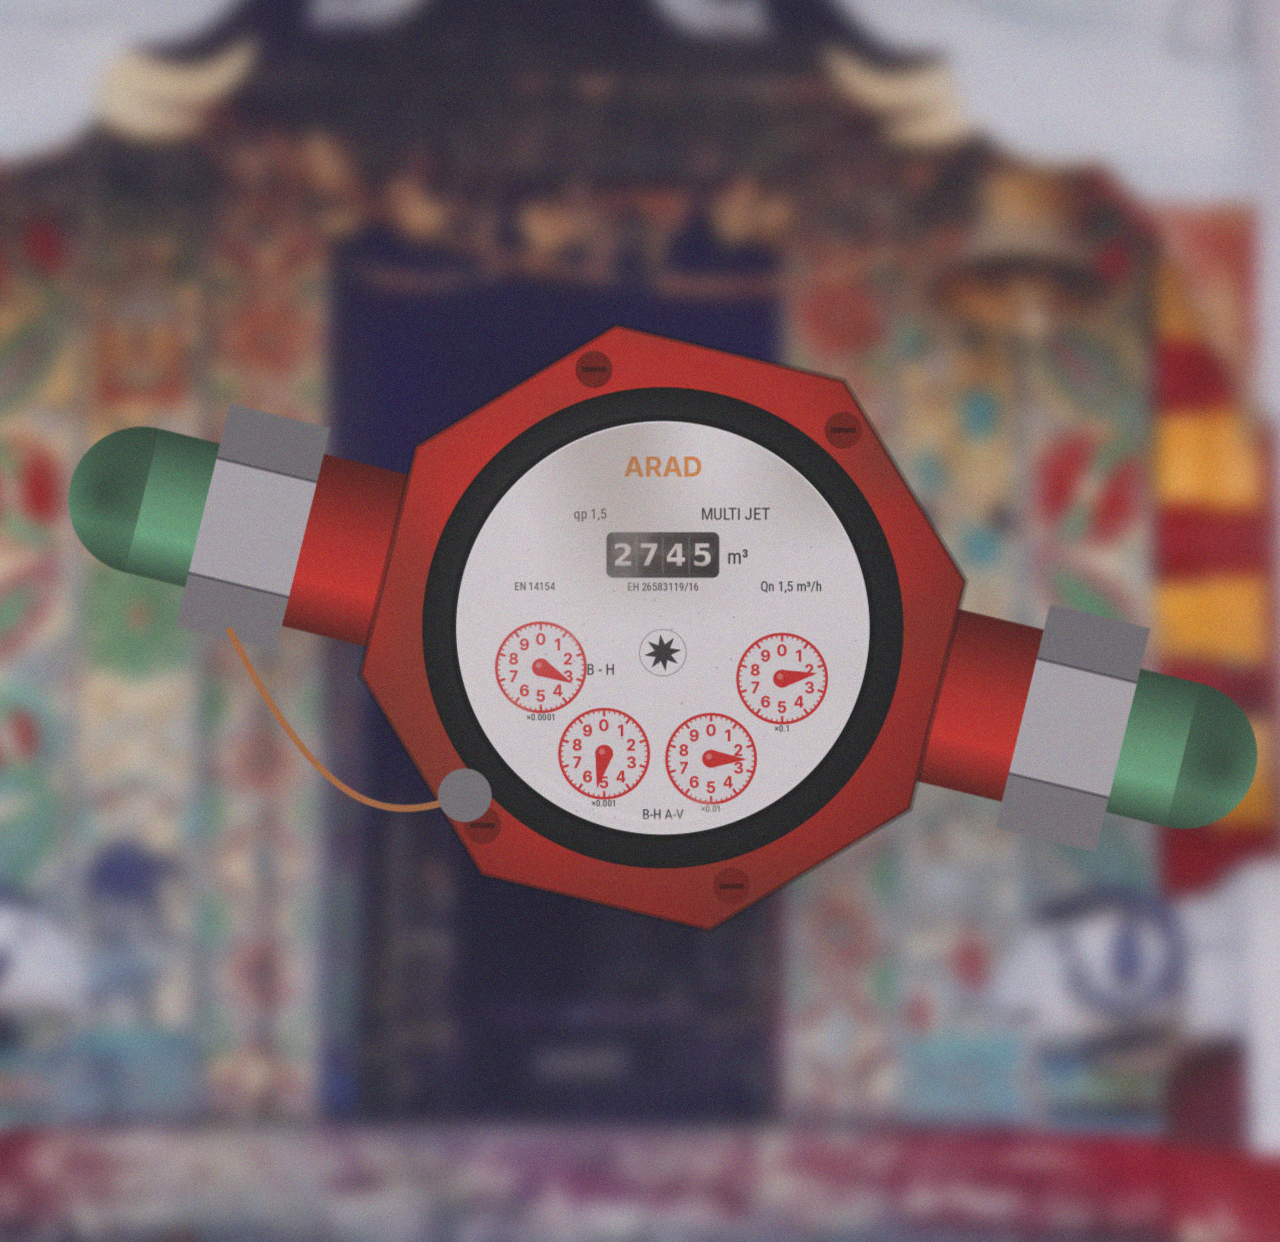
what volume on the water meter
2745.2253 m³
